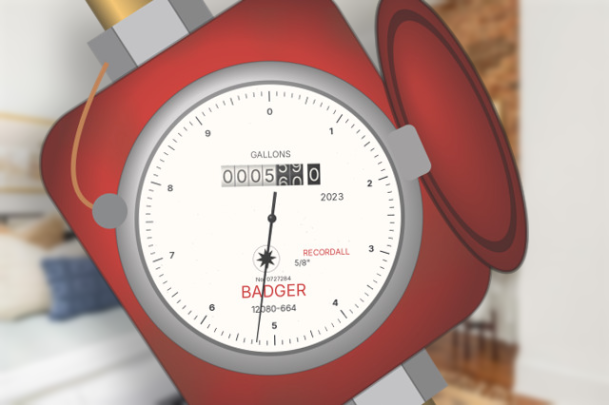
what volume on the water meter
5595.2 gal
